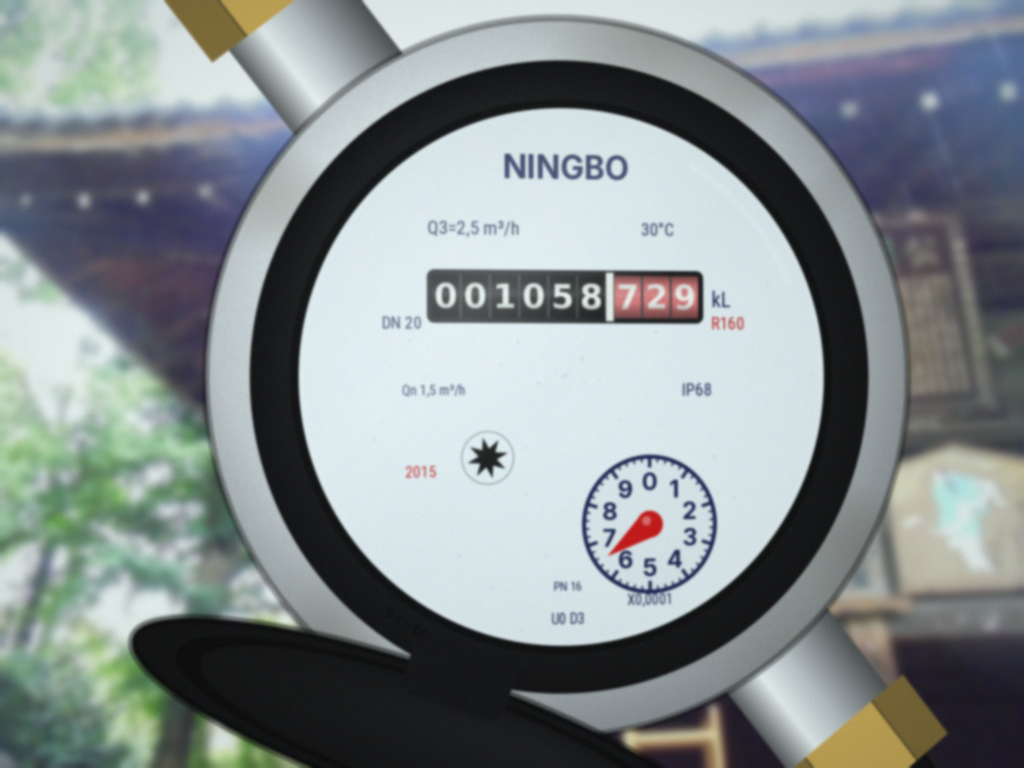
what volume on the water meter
1058.7296 kL
